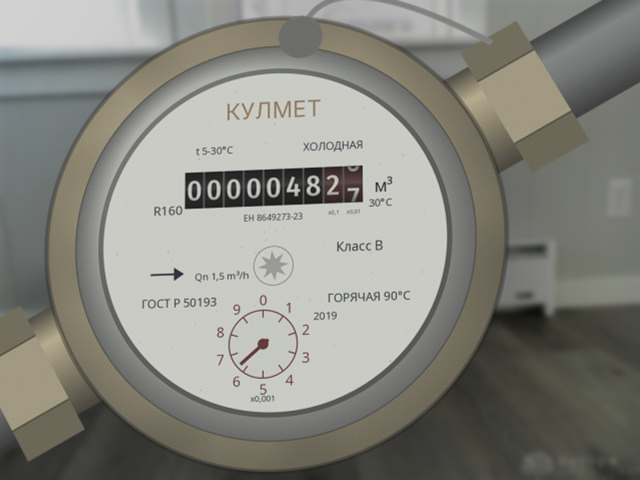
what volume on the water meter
48.266 m³
